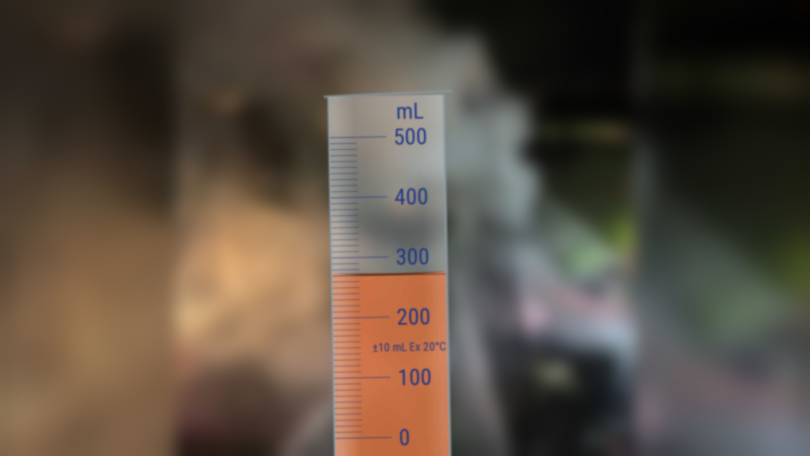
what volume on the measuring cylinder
270 mL
